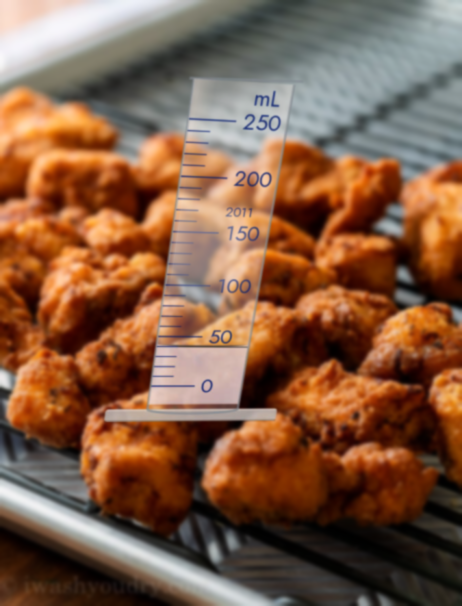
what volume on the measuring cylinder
40 mL
